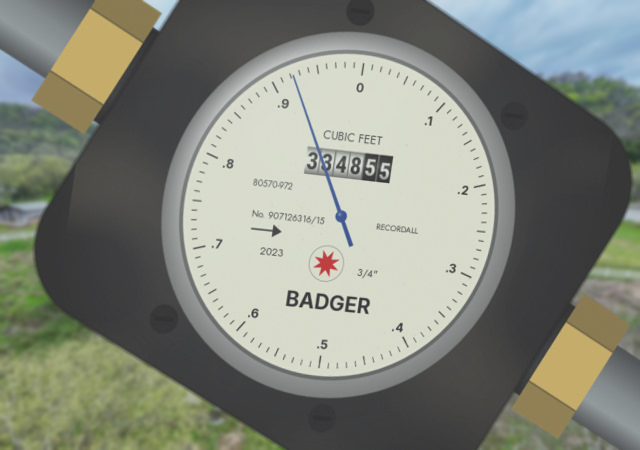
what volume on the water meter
334854.92 ft³
